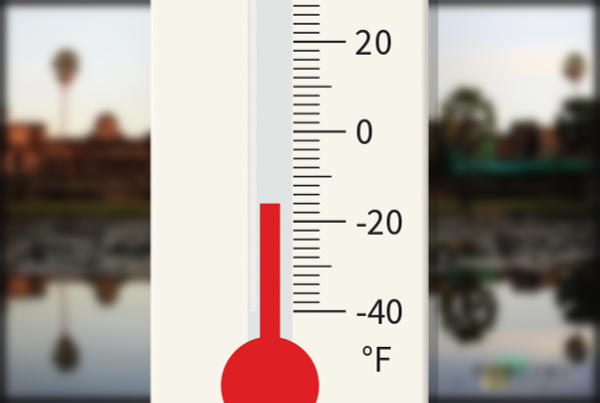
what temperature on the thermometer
-16 °F
